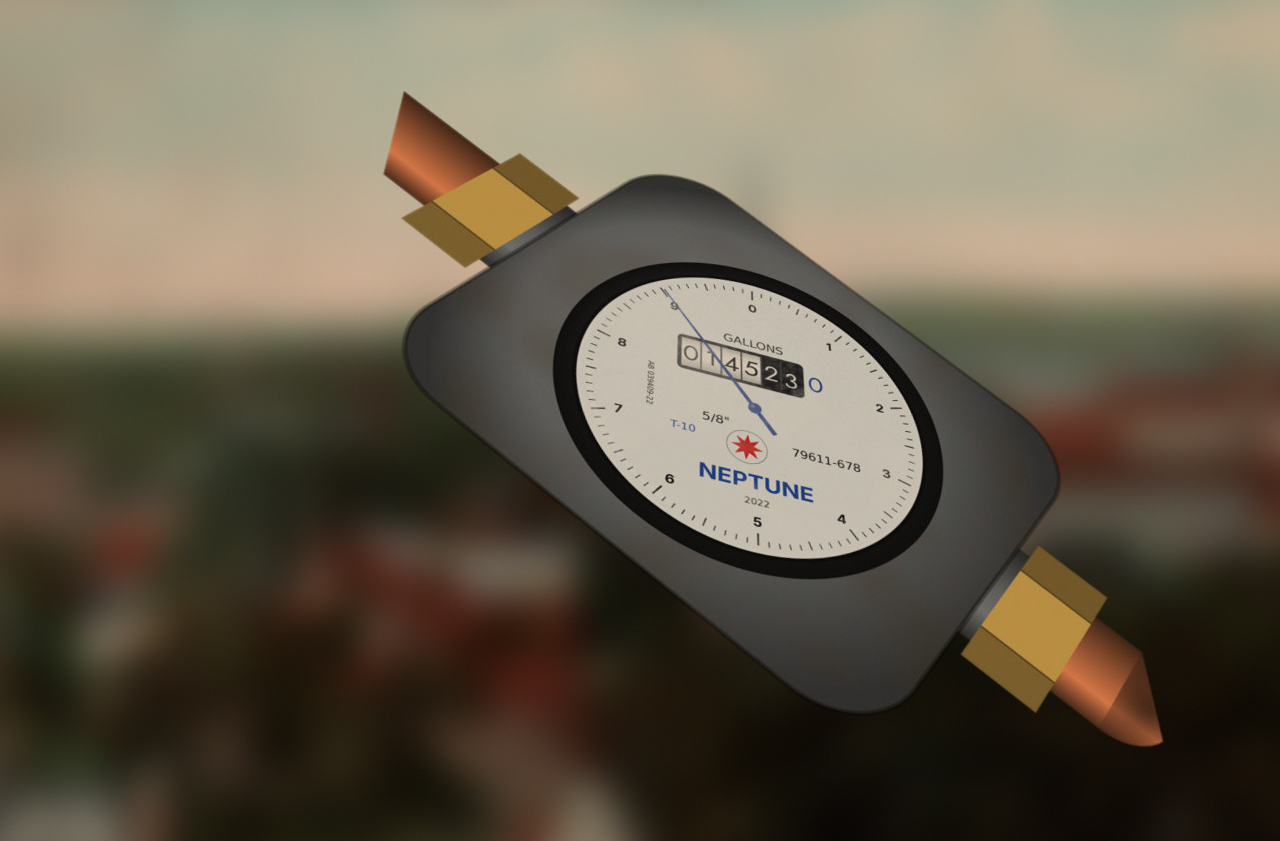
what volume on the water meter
145229.0 gal
